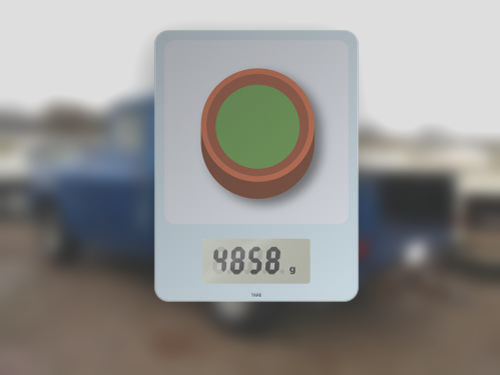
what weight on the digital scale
4858 g
